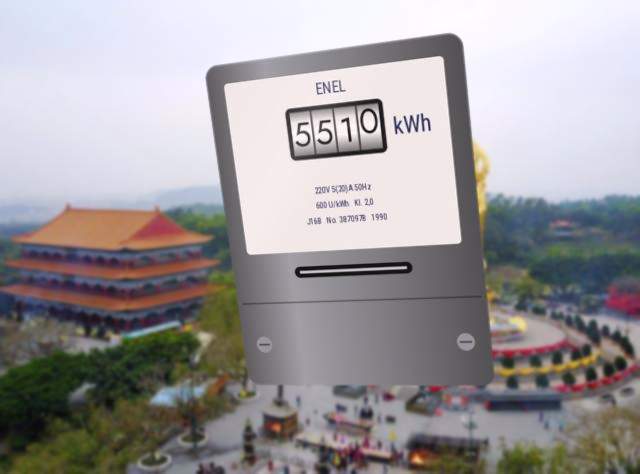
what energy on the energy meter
5510 kWh
